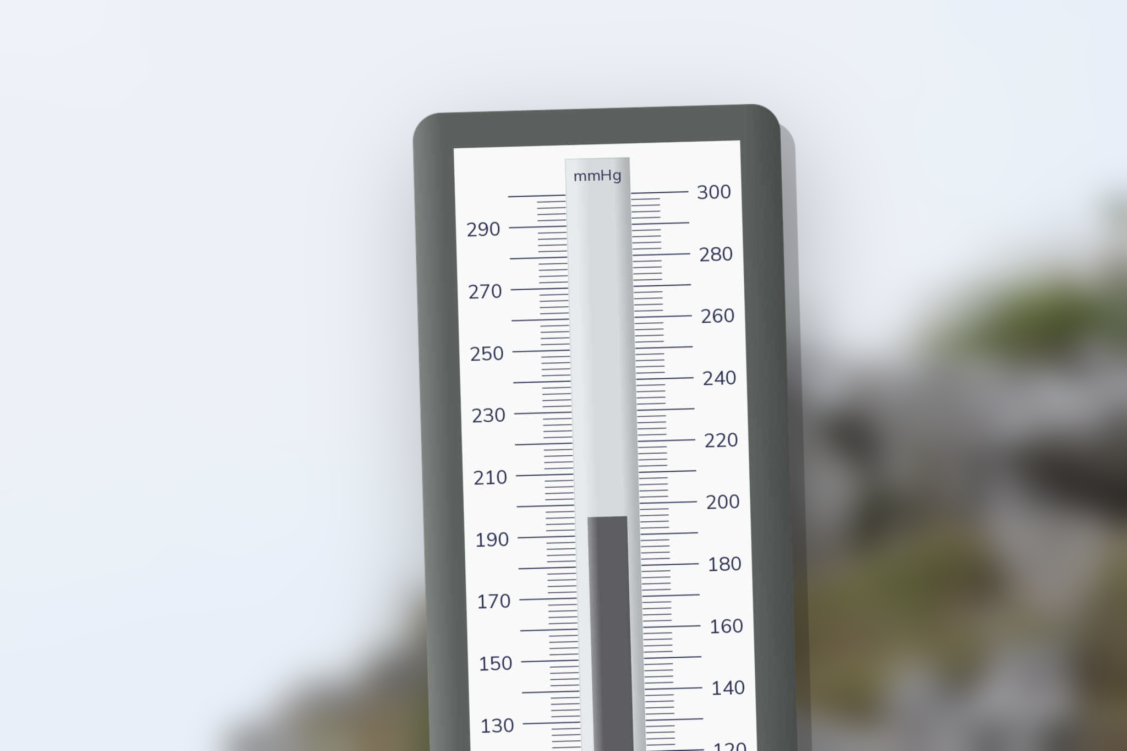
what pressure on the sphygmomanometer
196 mmHg
